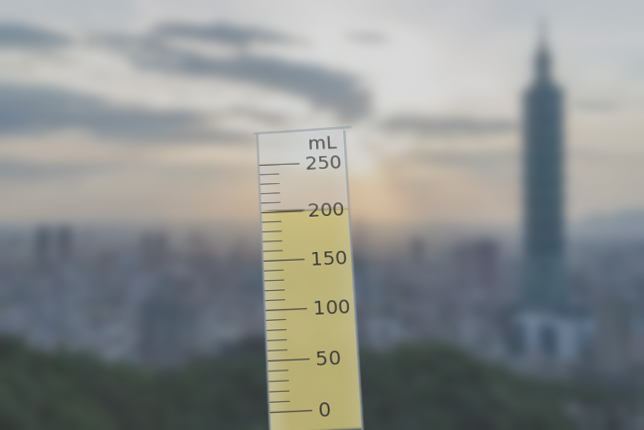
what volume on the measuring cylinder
200 mL
